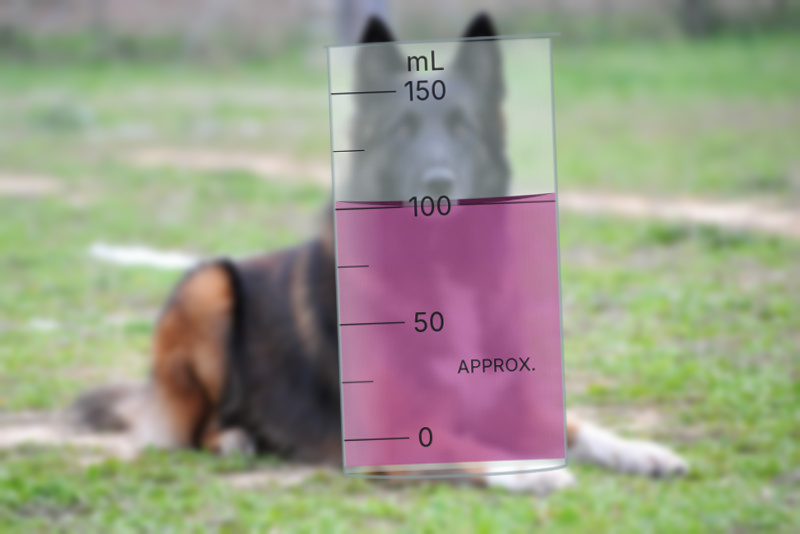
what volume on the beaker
100 mL
